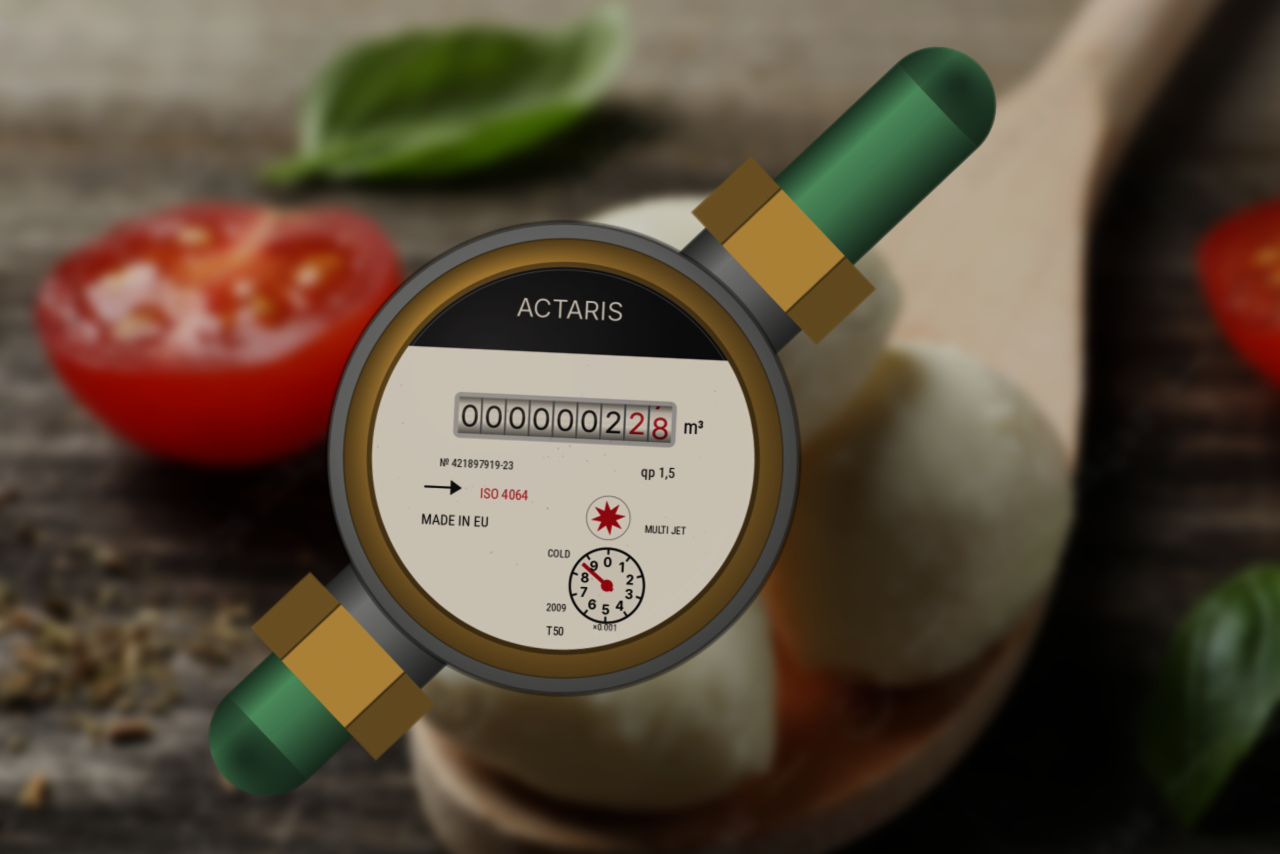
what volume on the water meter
2.278 m³
